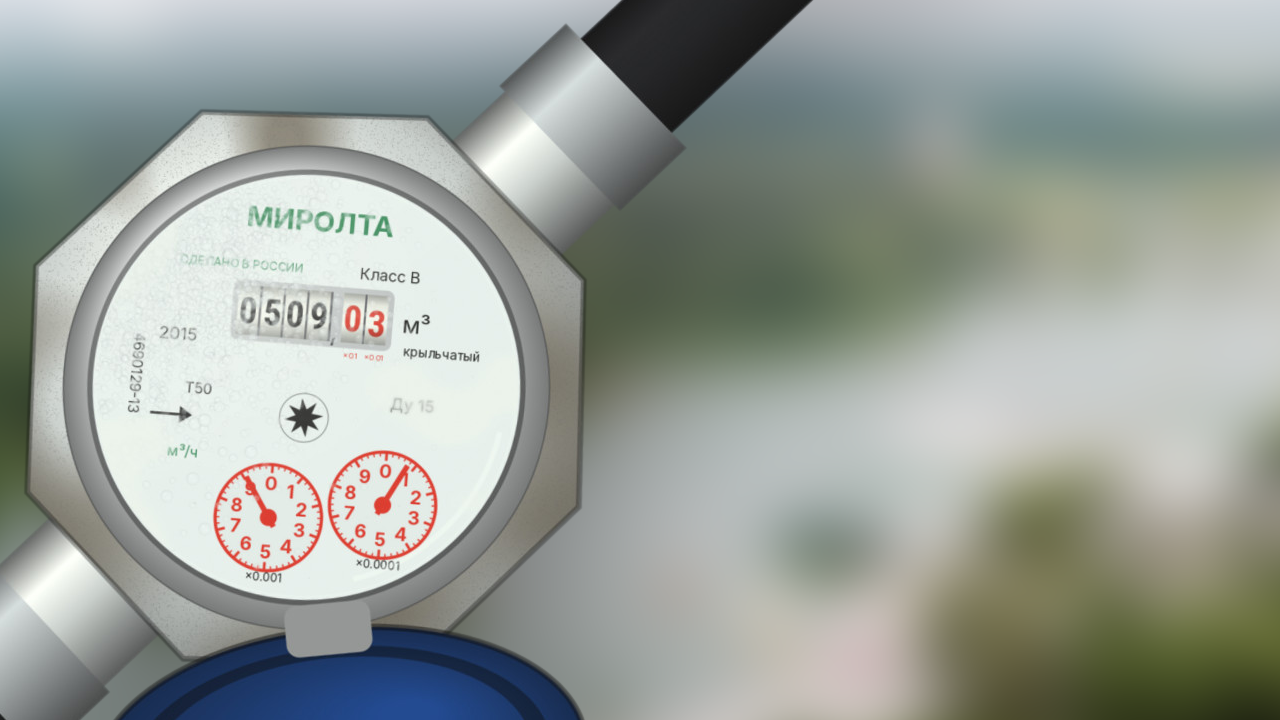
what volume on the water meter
509.0290 m³
